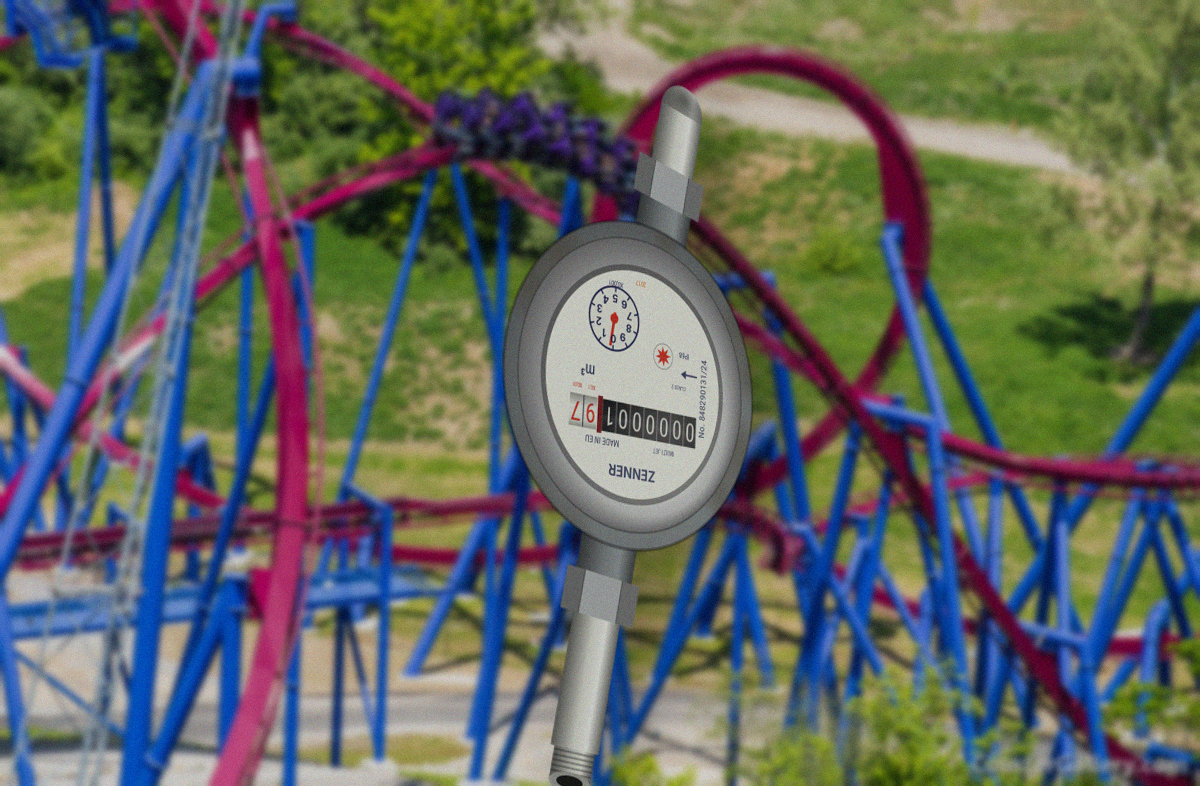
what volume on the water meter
1.970 m³
